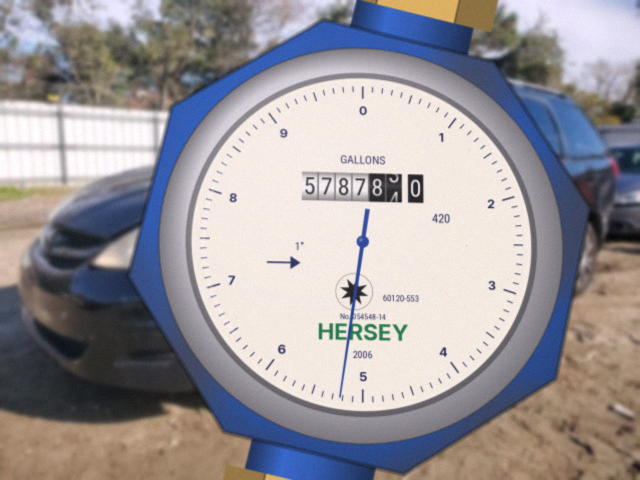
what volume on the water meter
5787835.2 gal
